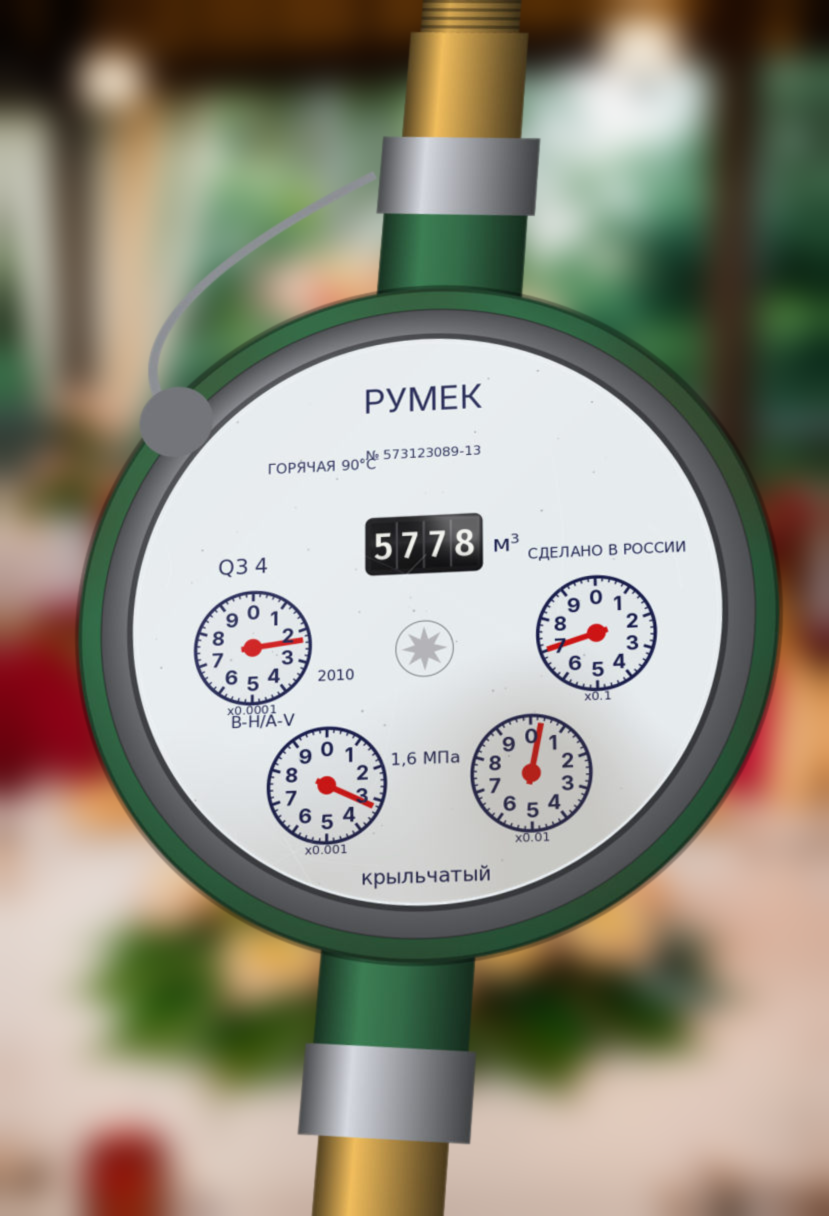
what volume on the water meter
5778.7032 m³
